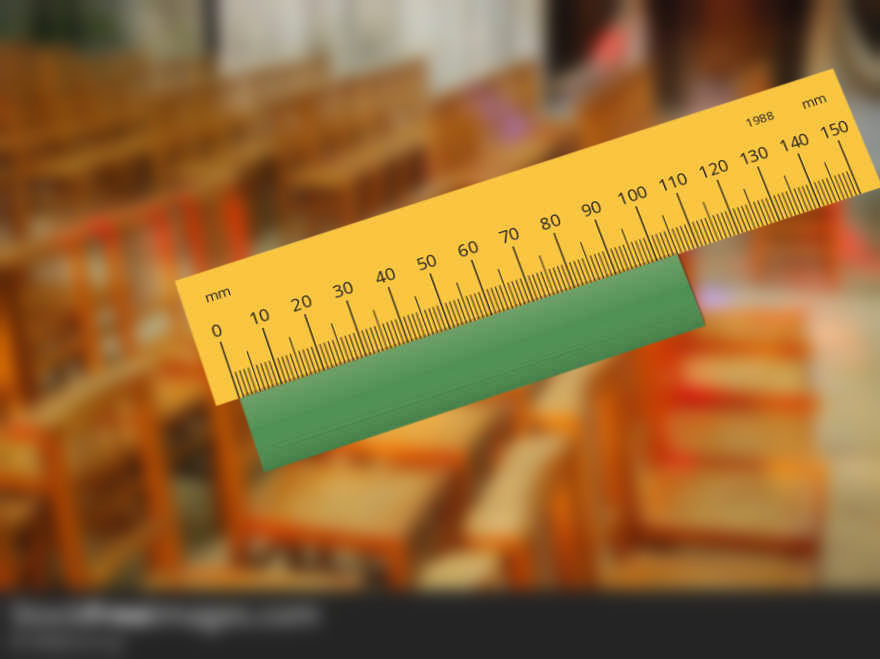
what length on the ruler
105 mm
